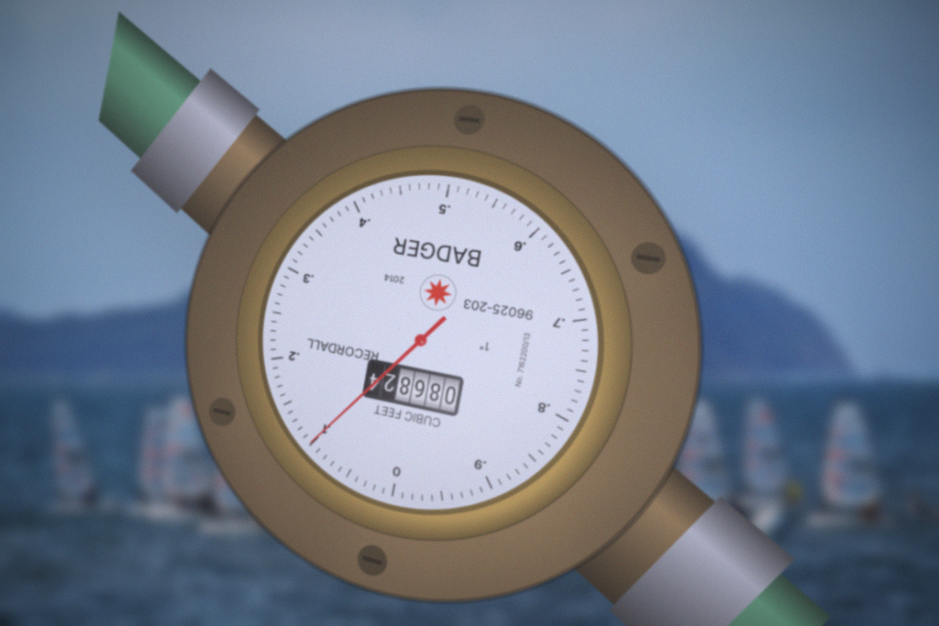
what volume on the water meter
86824.10 ft³
